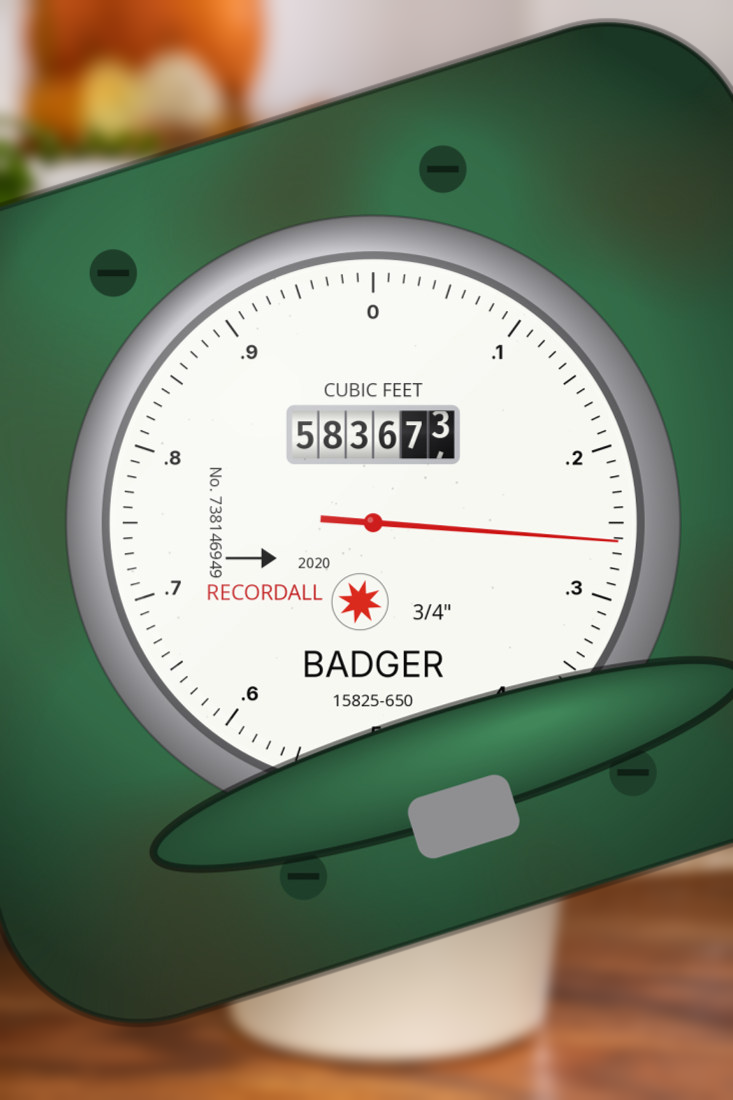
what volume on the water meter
583673.26 ft³
